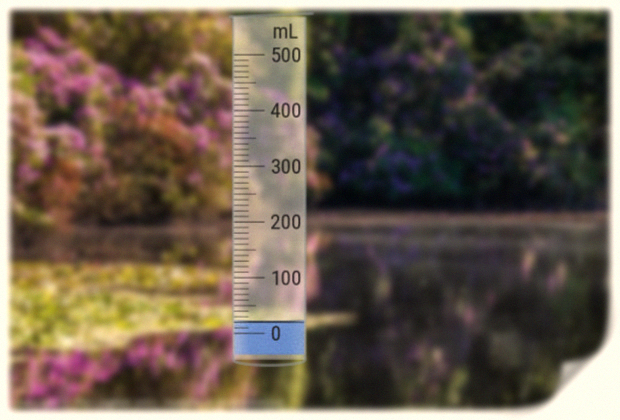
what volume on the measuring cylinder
20 mL
